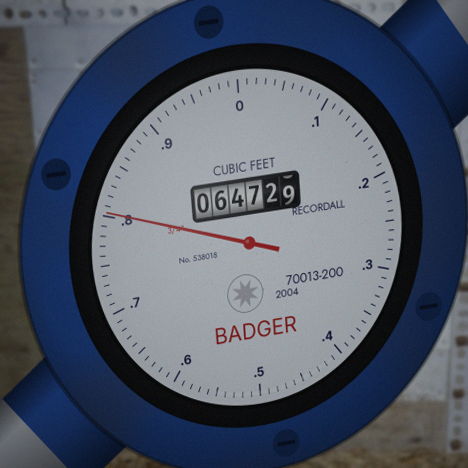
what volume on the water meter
64728.80 ft³
